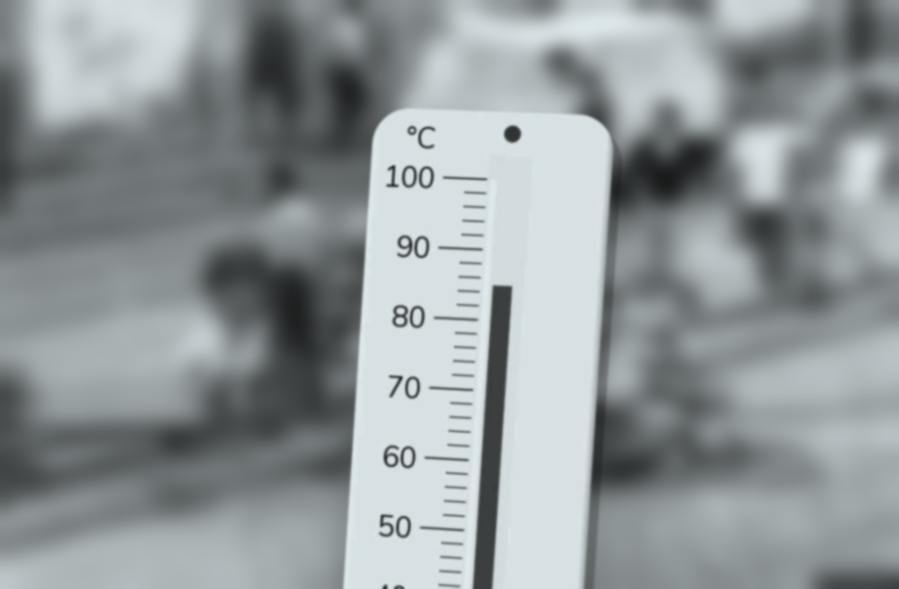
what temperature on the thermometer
85 °C
